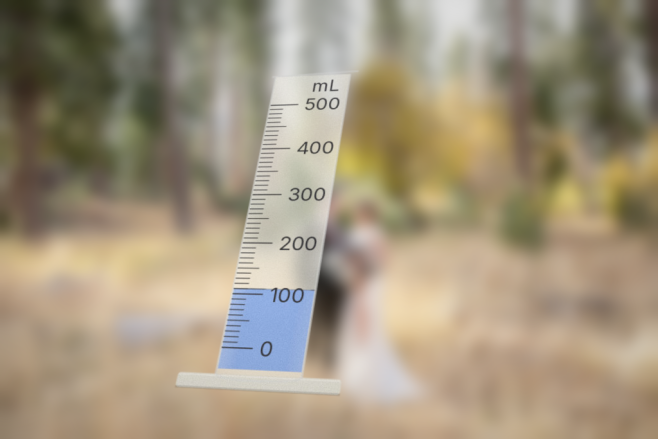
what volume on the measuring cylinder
110 mL
